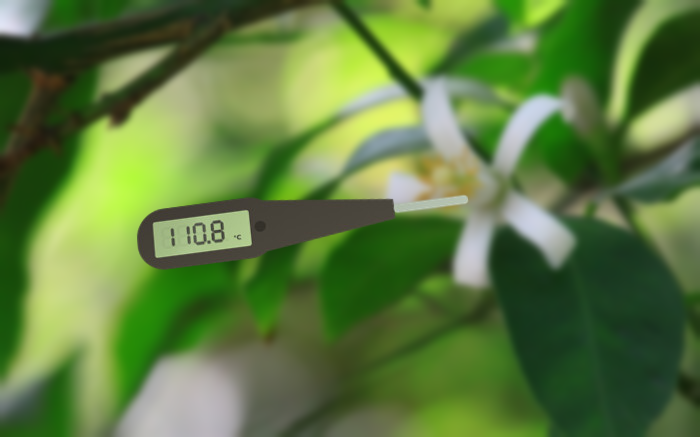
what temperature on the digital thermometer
110.8 °C
